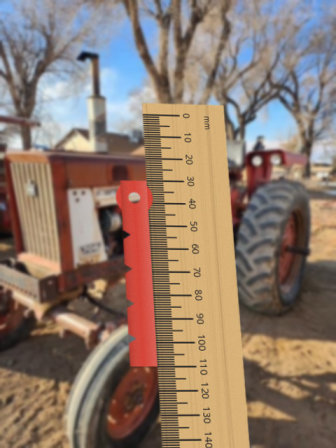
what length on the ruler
80 mm
